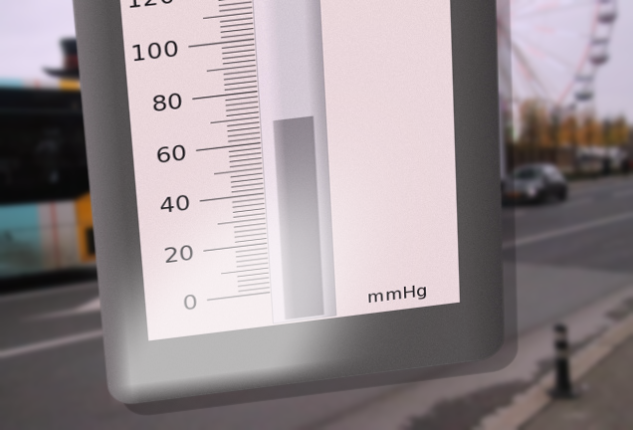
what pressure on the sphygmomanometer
68 mmHg
